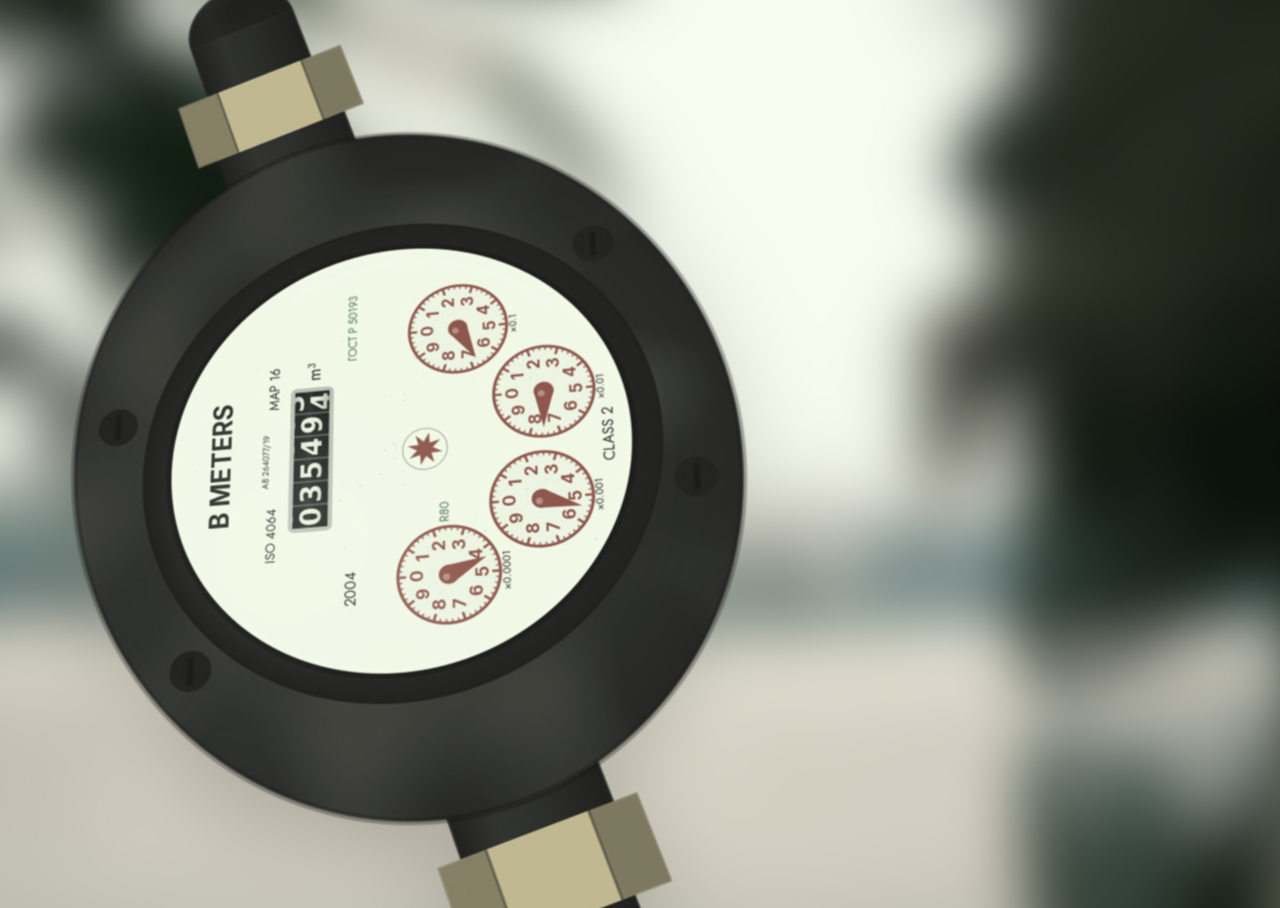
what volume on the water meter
35493.6754 m³
